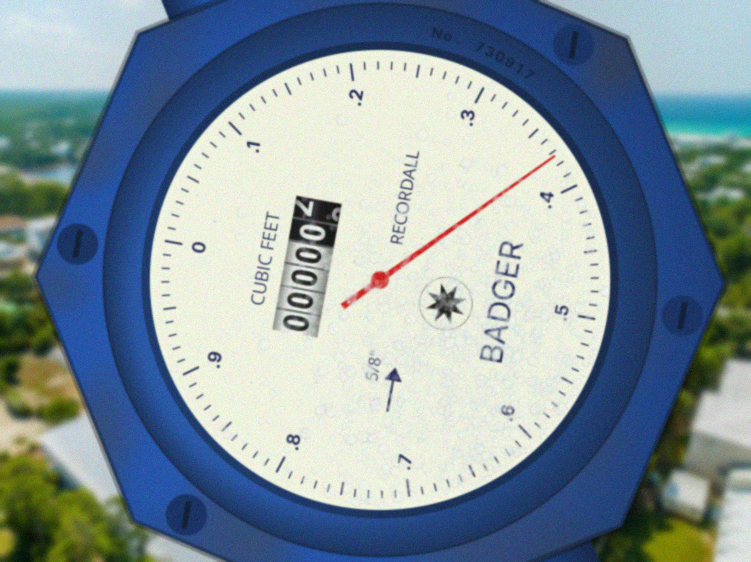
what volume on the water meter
2.37 ft³
